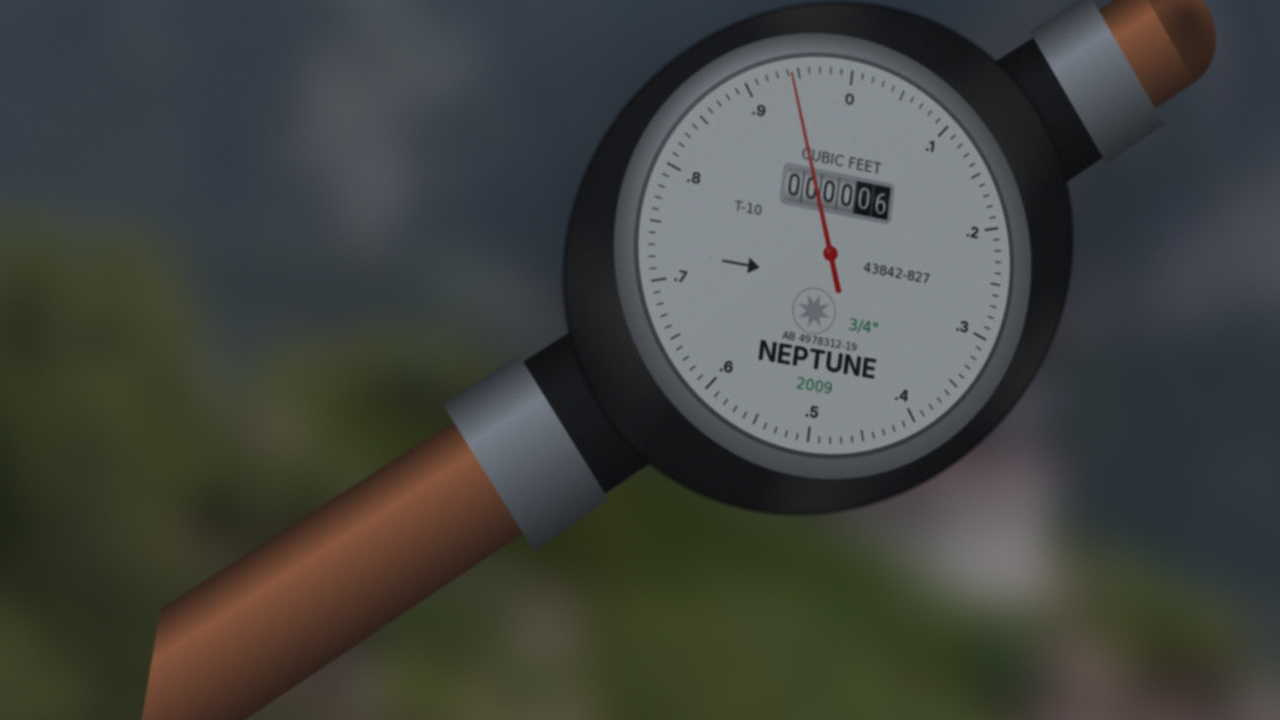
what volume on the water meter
5.94 ft³
